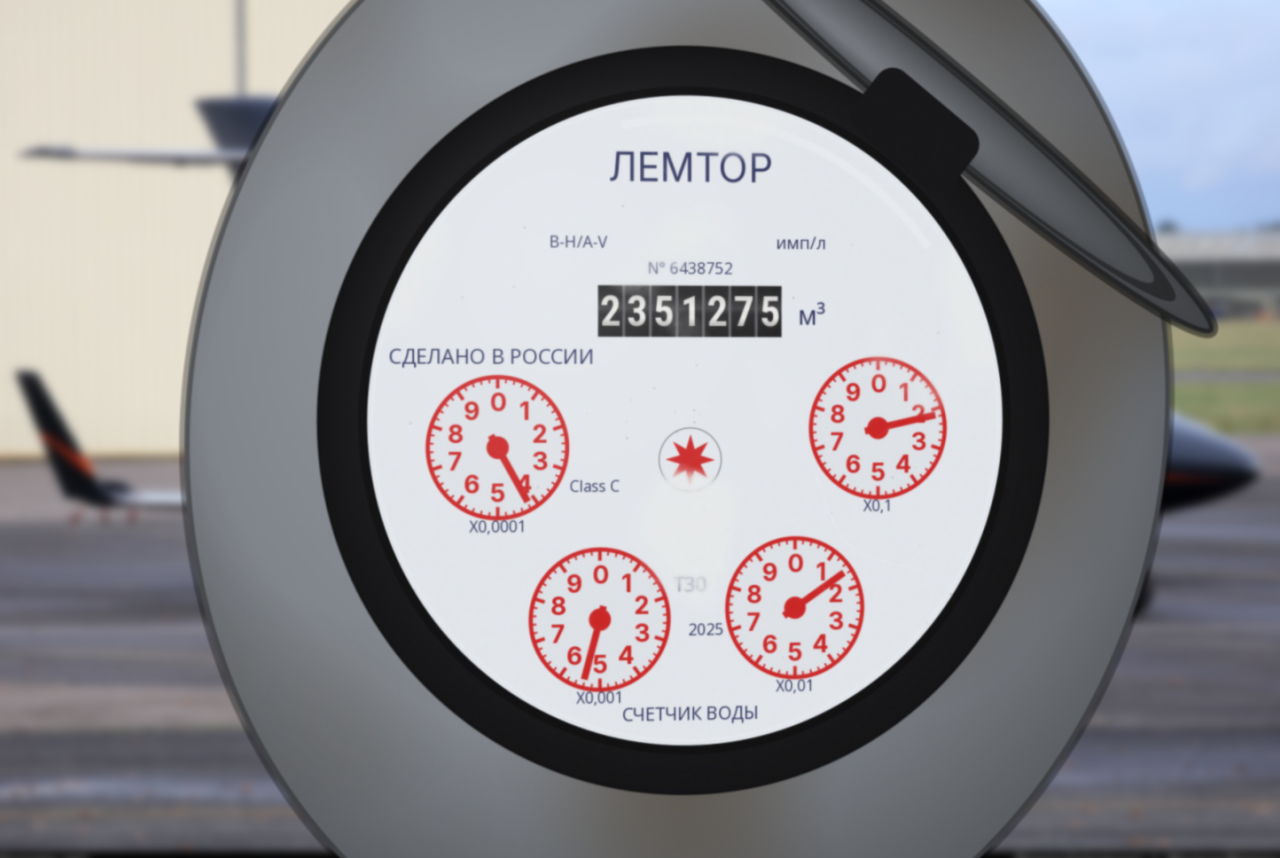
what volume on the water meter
2351275.2154 m³
